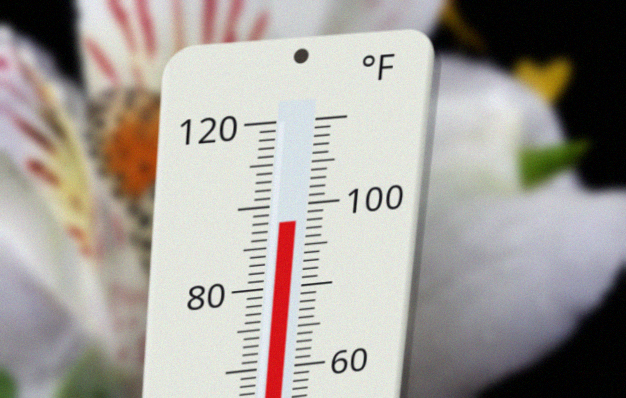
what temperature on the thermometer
96 °F
